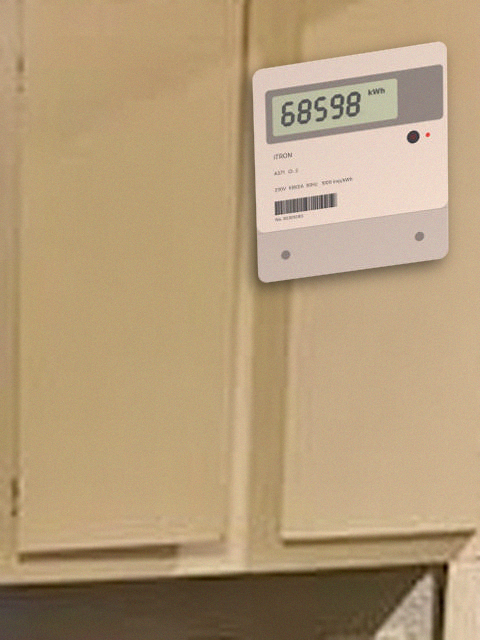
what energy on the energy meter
68598 kWh
